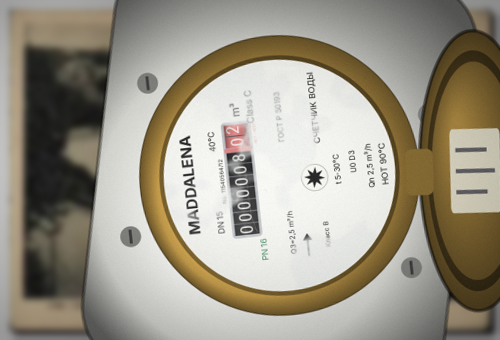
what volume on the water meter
8.02 m³
